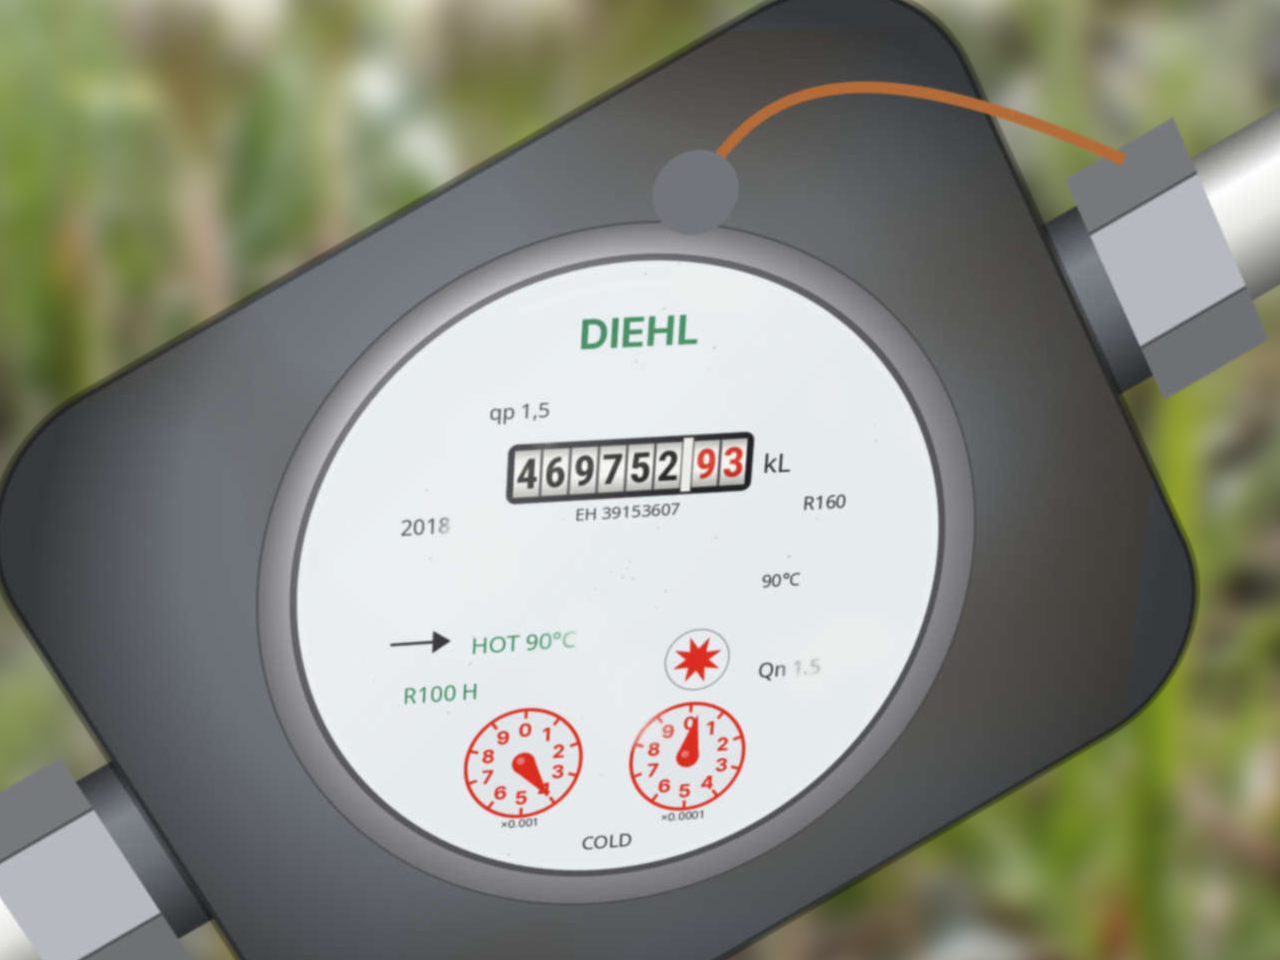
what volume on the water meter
469752.9340 kL
